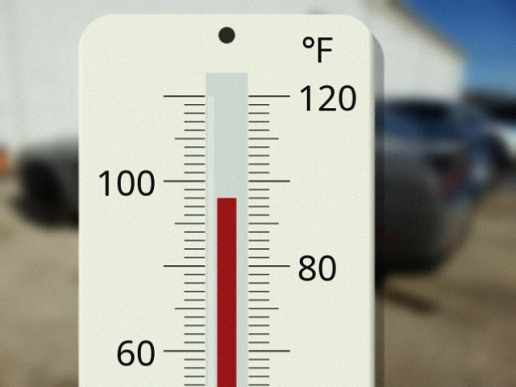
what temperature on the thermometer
96 °F
